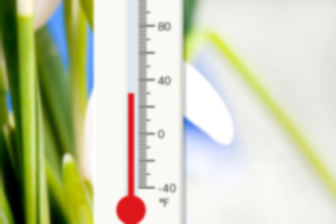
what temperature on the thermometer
30 °F
